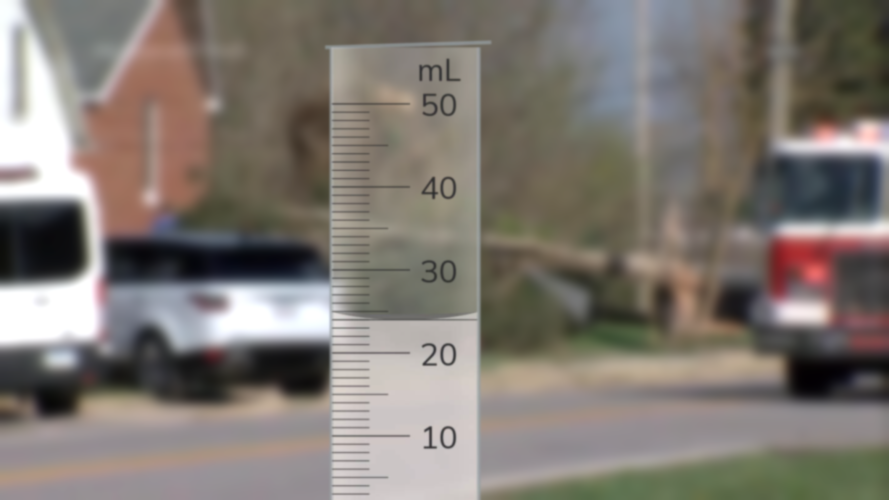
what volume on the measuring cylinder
24 mL
